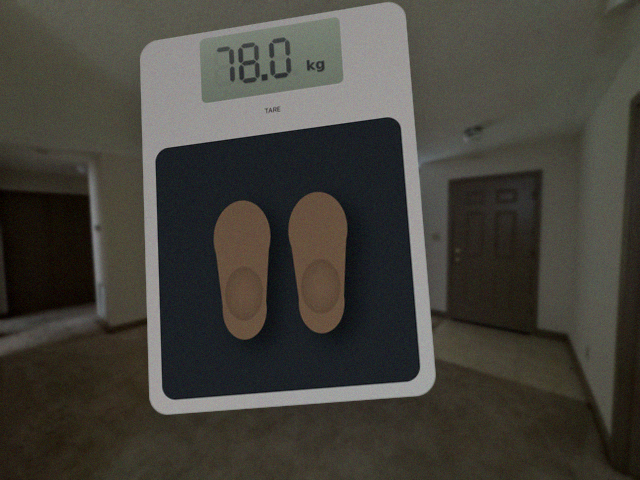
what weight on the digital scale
78.0 kg
